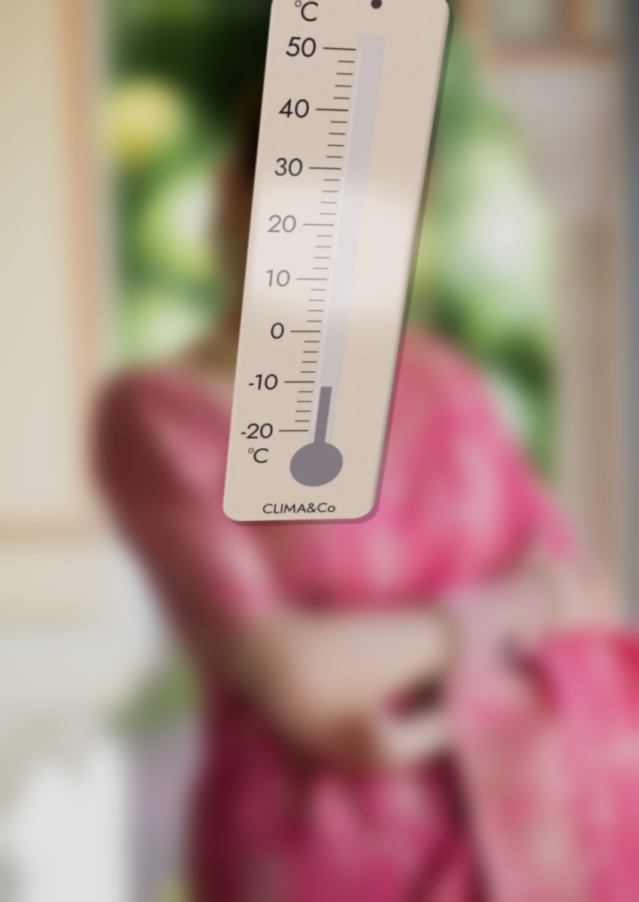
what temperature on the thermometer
-11 °C
